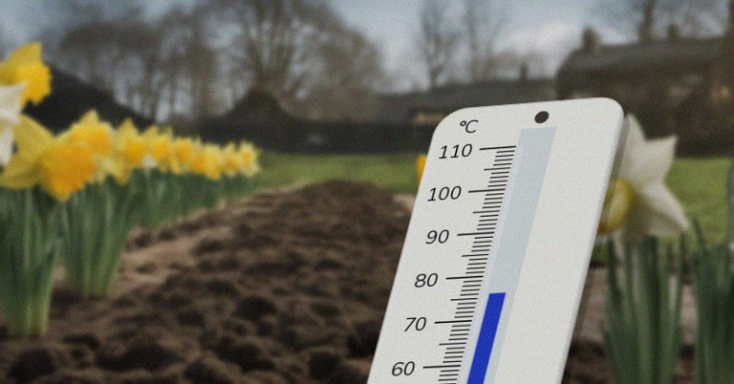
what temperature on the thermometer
76 °C
